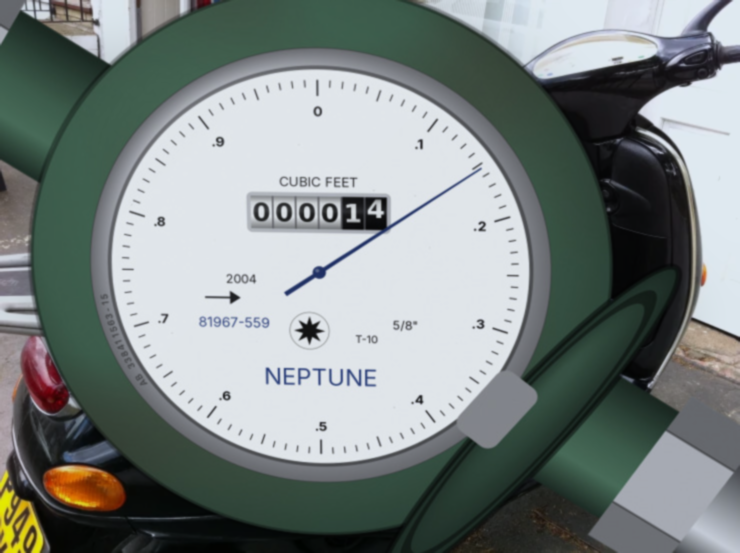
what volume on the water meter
14.15 ft³
